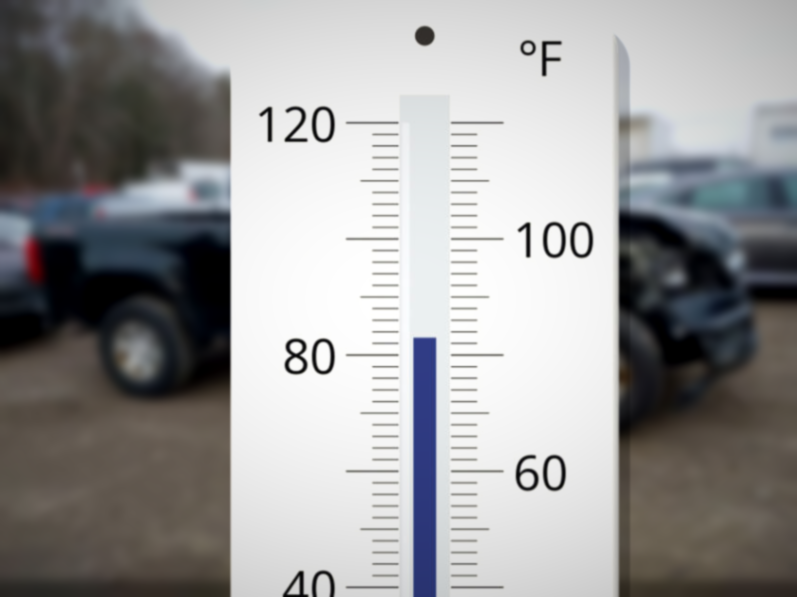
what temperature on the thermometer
83 °F
